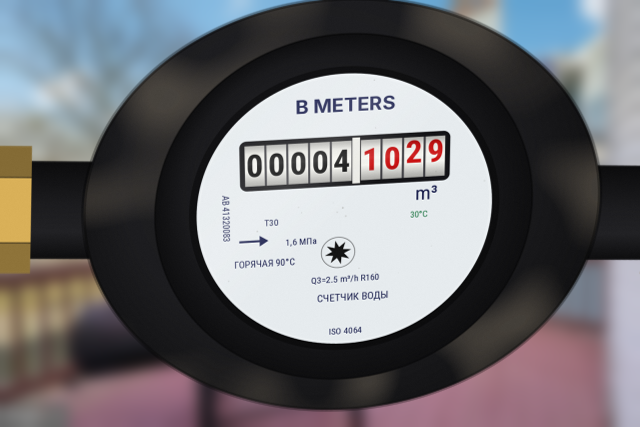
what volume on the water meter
4.1029 m³
